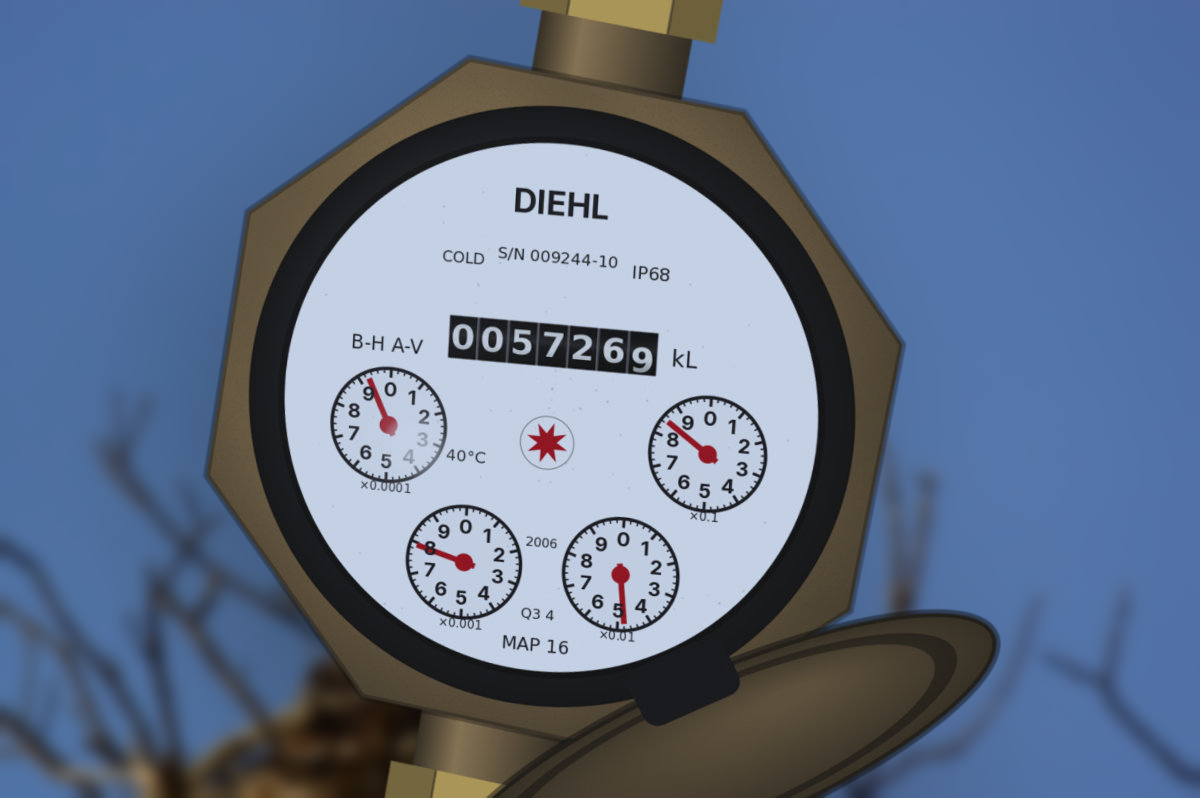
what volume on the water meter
57268.8479 kL
